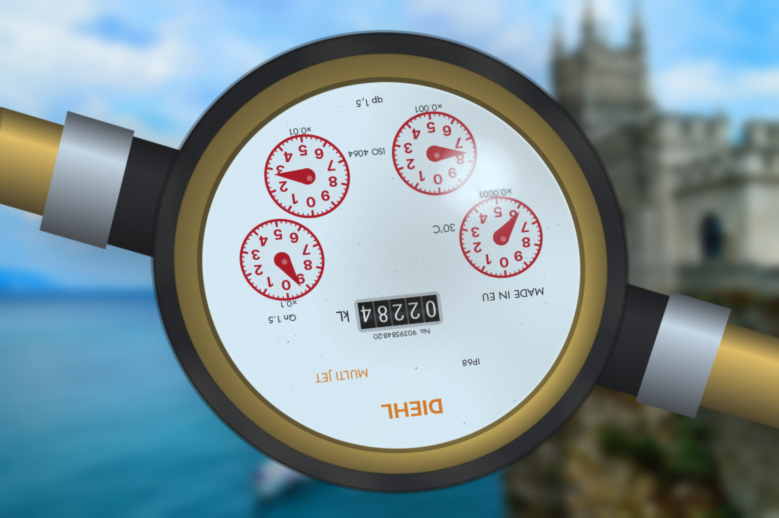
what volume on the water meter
2283.9276 kL
